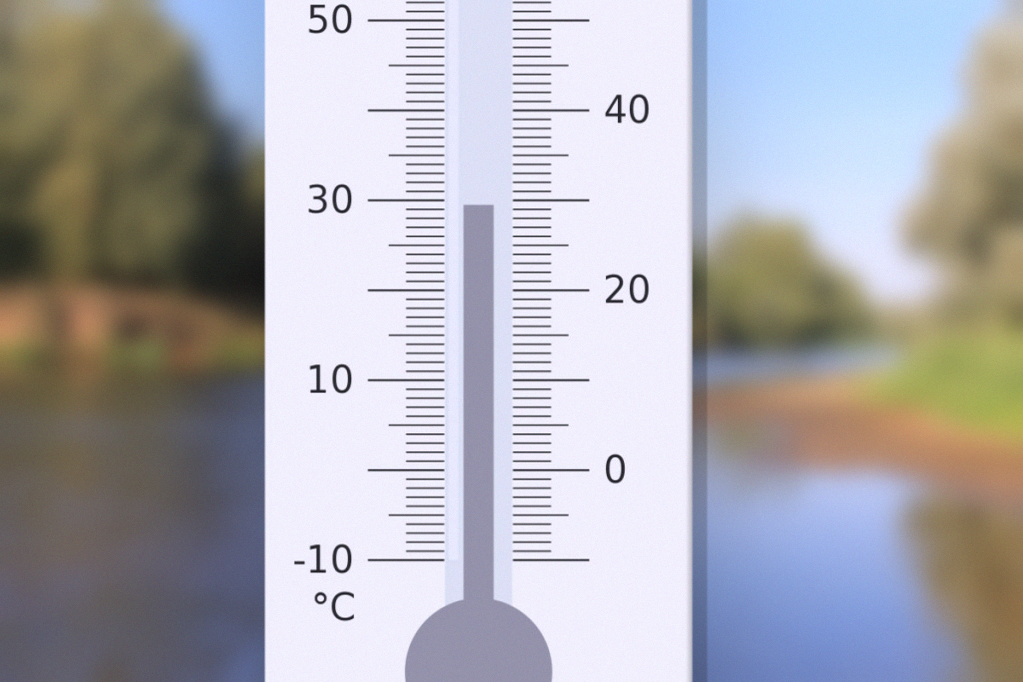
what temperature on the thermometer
29.5 °C
